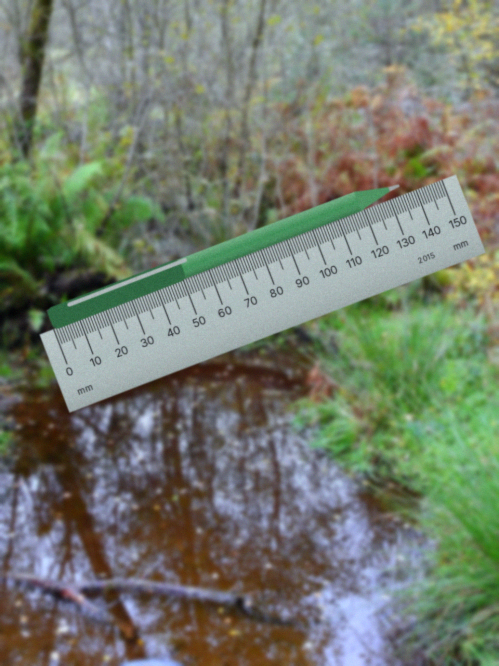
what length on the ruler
135 mm
